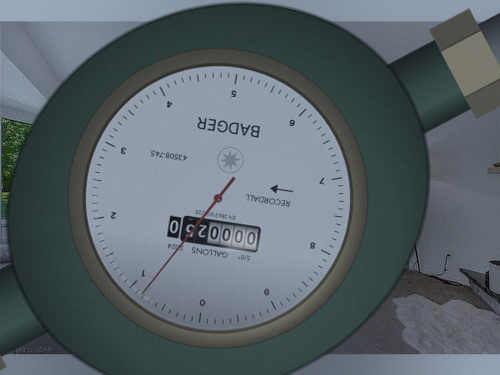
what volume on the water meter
250.8 gal
